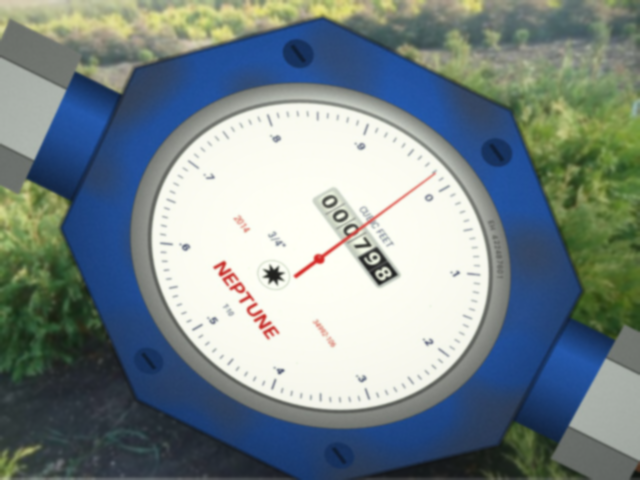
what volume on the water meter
797.98 ft³
